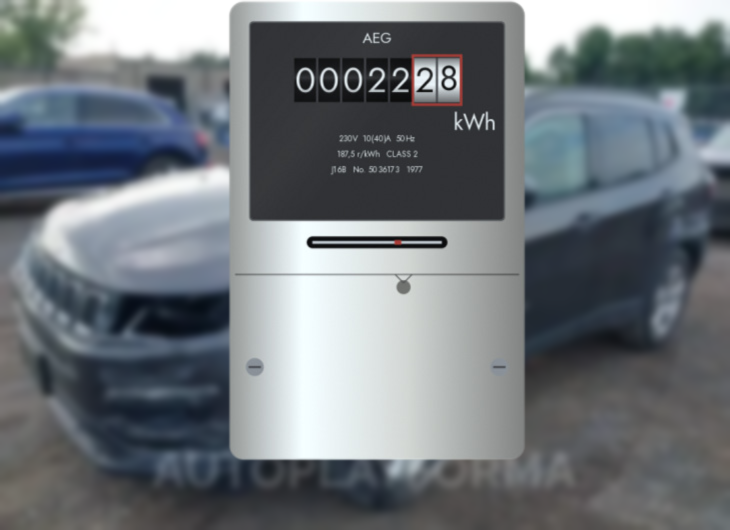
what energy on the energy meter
22.28 kWh
